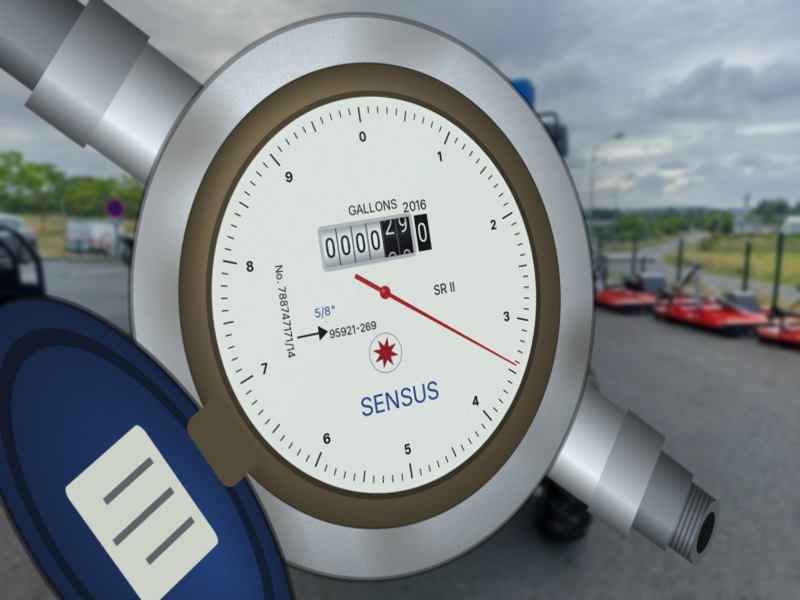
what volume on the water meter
293.4 gal
